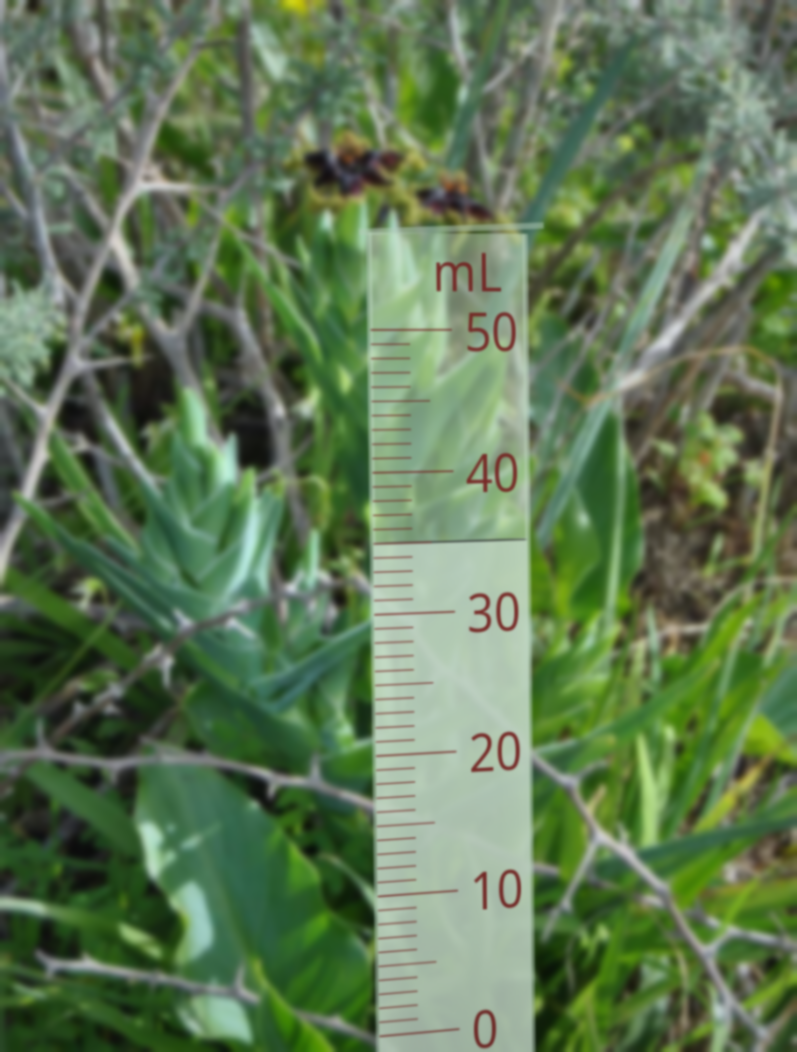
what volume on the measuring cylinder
35 mL
